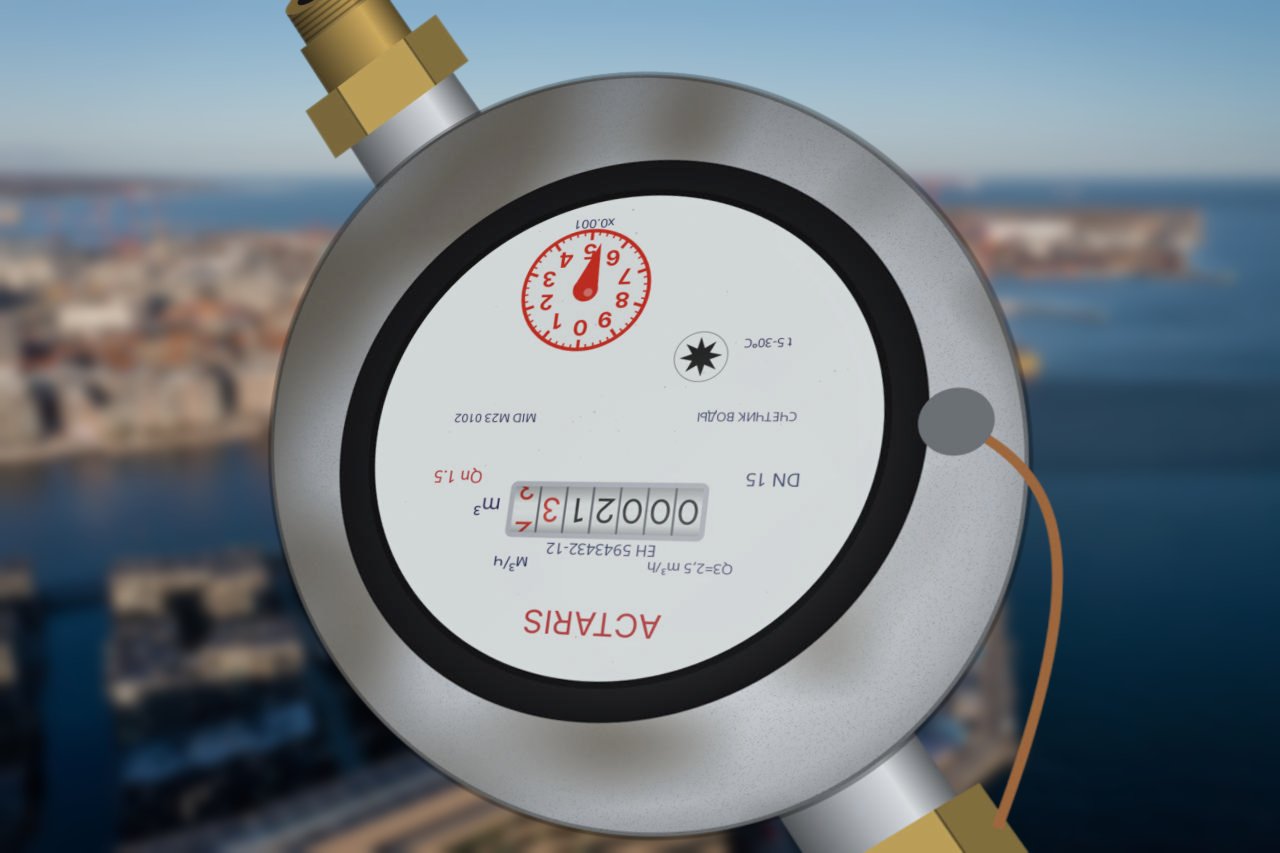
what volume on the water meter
21.325 m³
